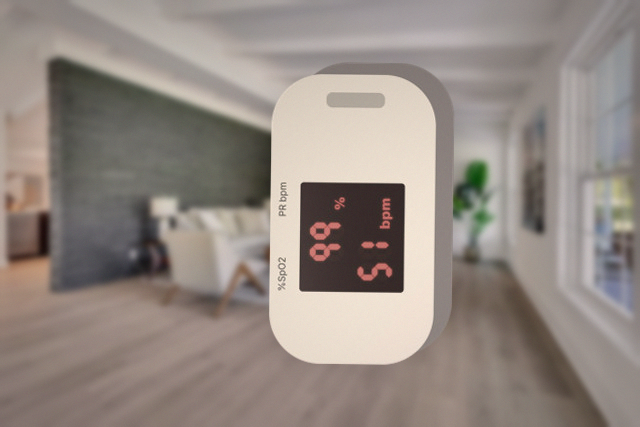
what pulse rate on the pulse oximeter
51 bpm
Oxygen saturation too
99 %
